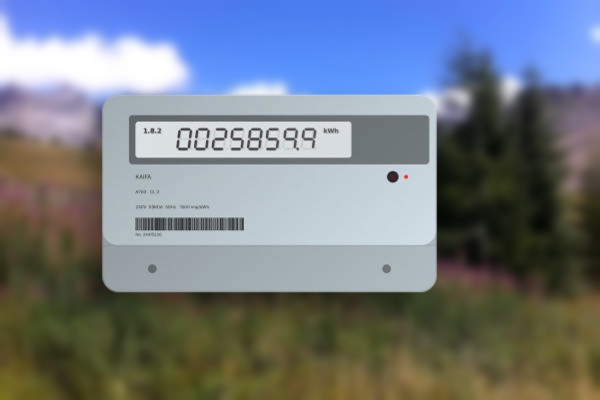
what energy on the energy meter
25859.9 kWh
